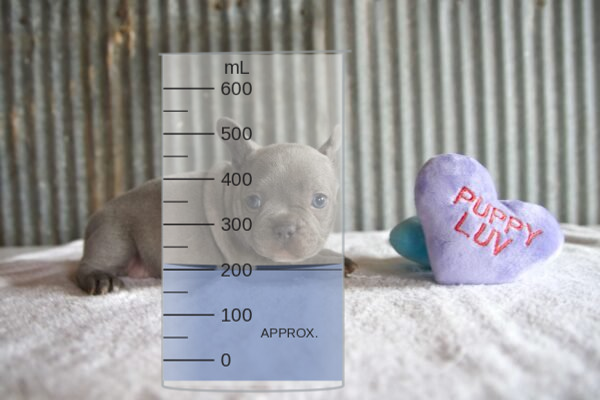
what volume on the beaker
200 mL
